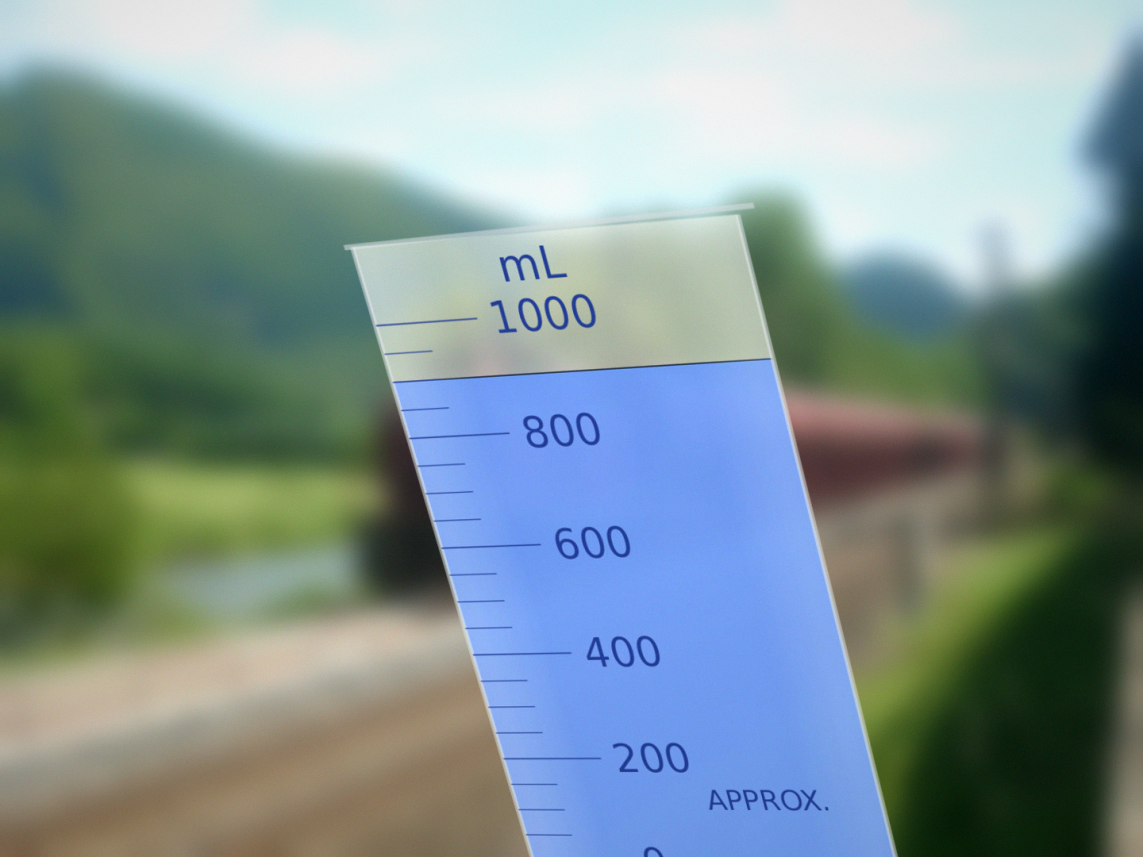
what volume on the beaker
900 mL
